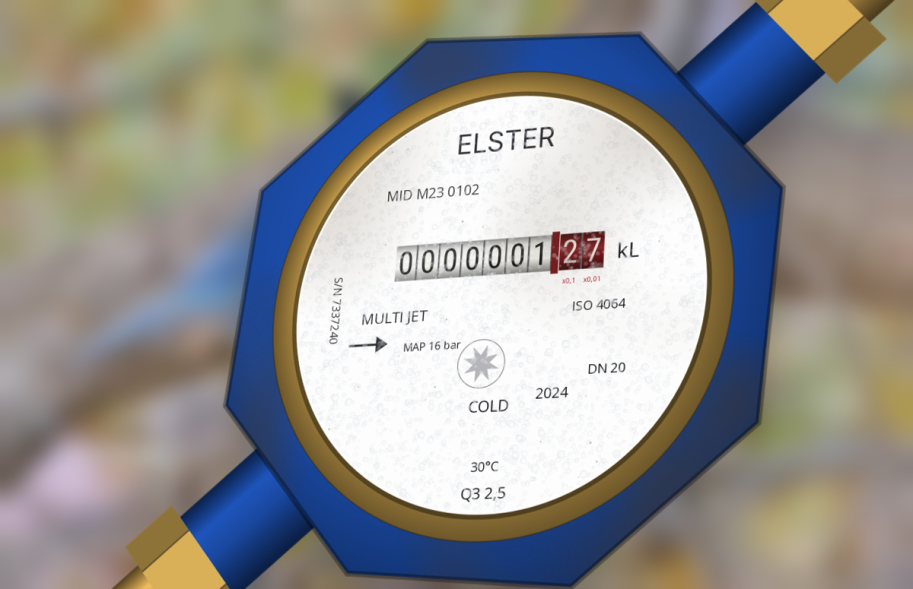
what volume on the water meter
1.27 kL
